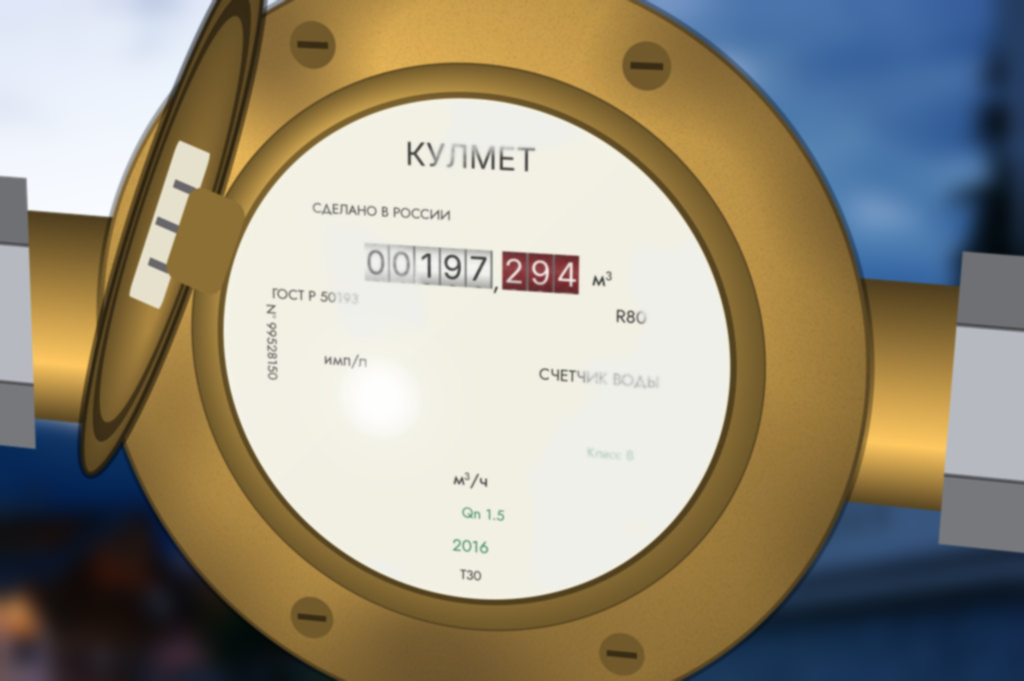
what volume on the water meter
197.294 m³
